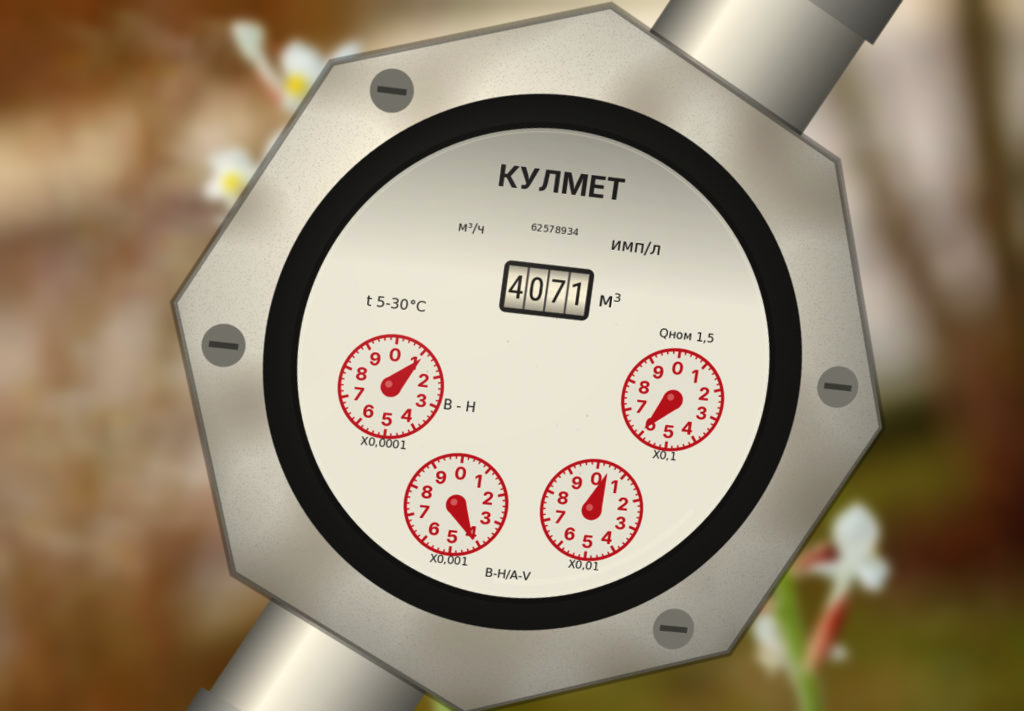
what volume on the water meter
4071.6041 m³
